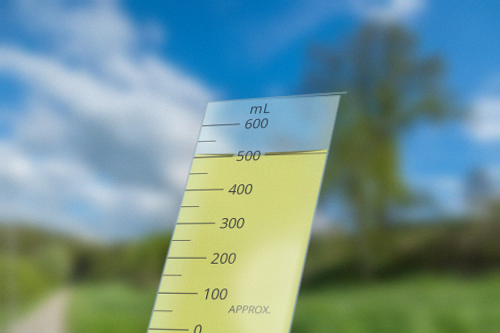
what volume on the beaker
500 mL
